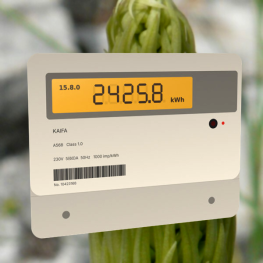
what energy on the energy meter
2425.8 kWh
